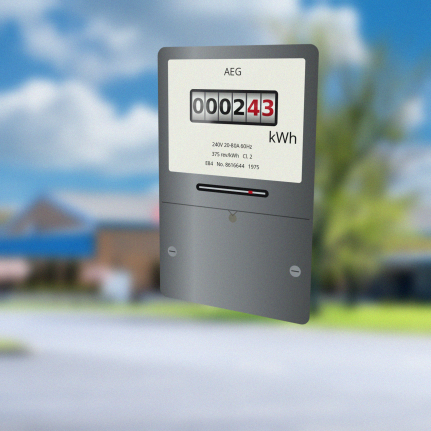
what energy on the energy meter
2.43 kWh
